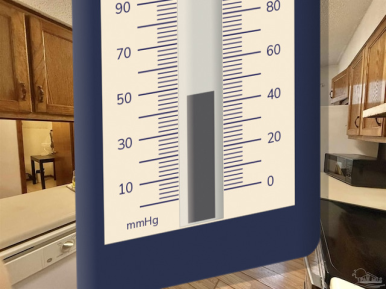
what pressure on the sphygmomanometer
46 mmHg
